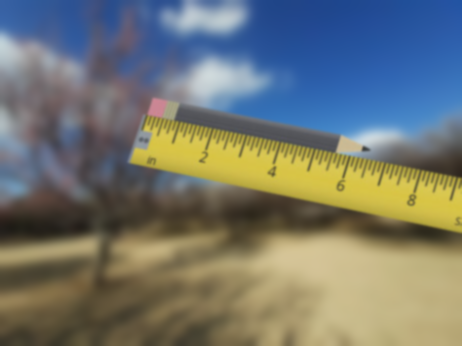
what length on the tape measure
6.5 in
